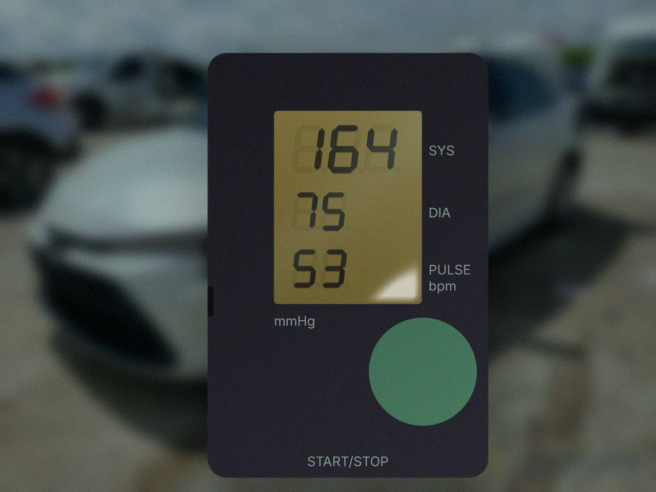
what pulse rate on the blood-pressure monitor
53 bpm
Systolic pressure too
164 mmHg
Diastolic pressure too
75 mmHg
